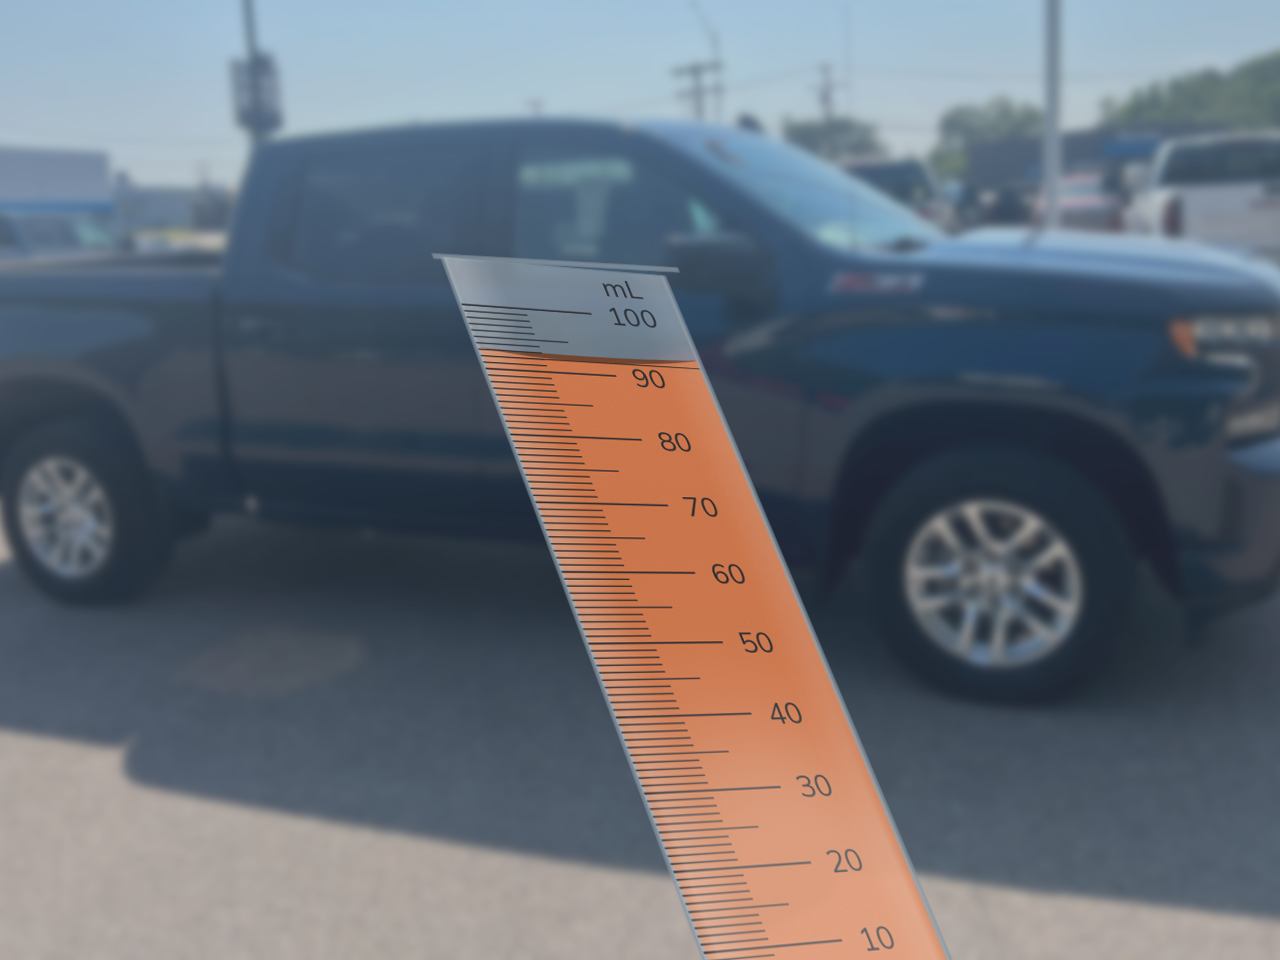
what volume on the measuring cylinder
92 mL
